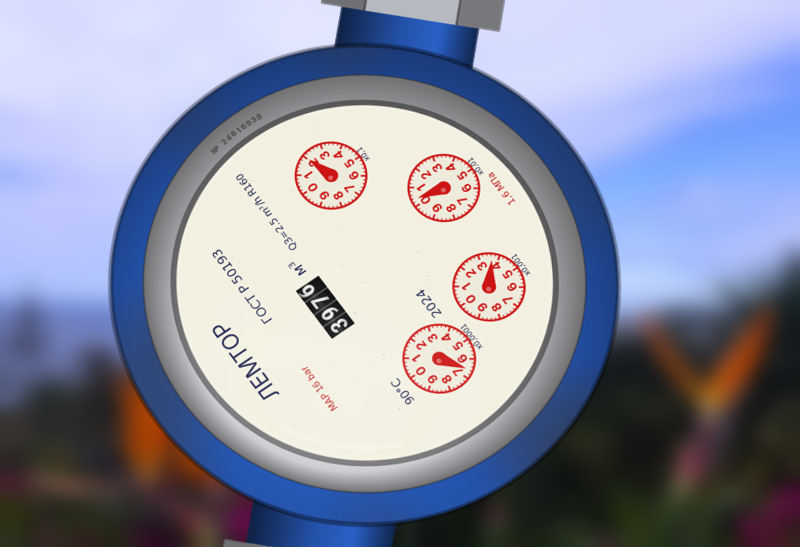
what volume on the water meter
3976.2036 m³
